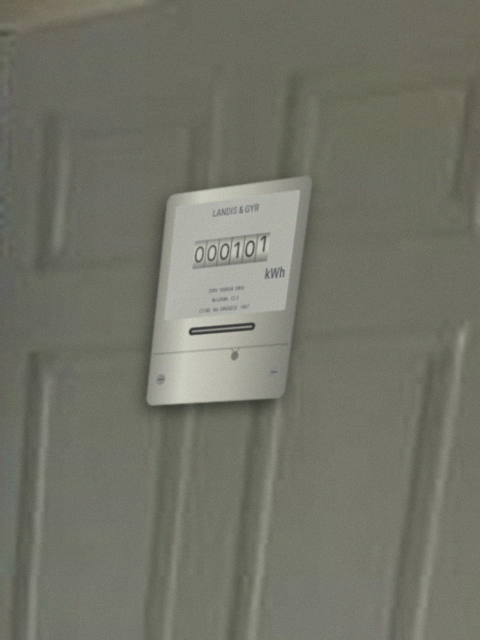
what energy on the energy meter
101 kWh
